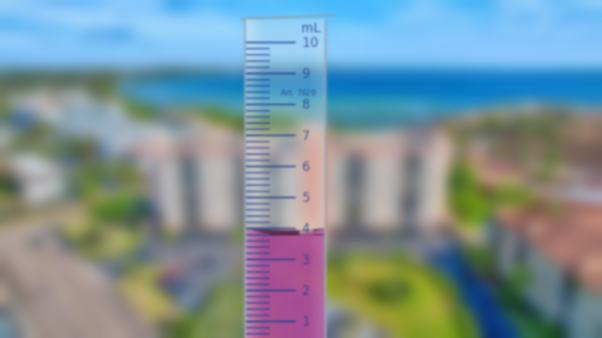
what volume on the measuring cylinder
3.8 mL
